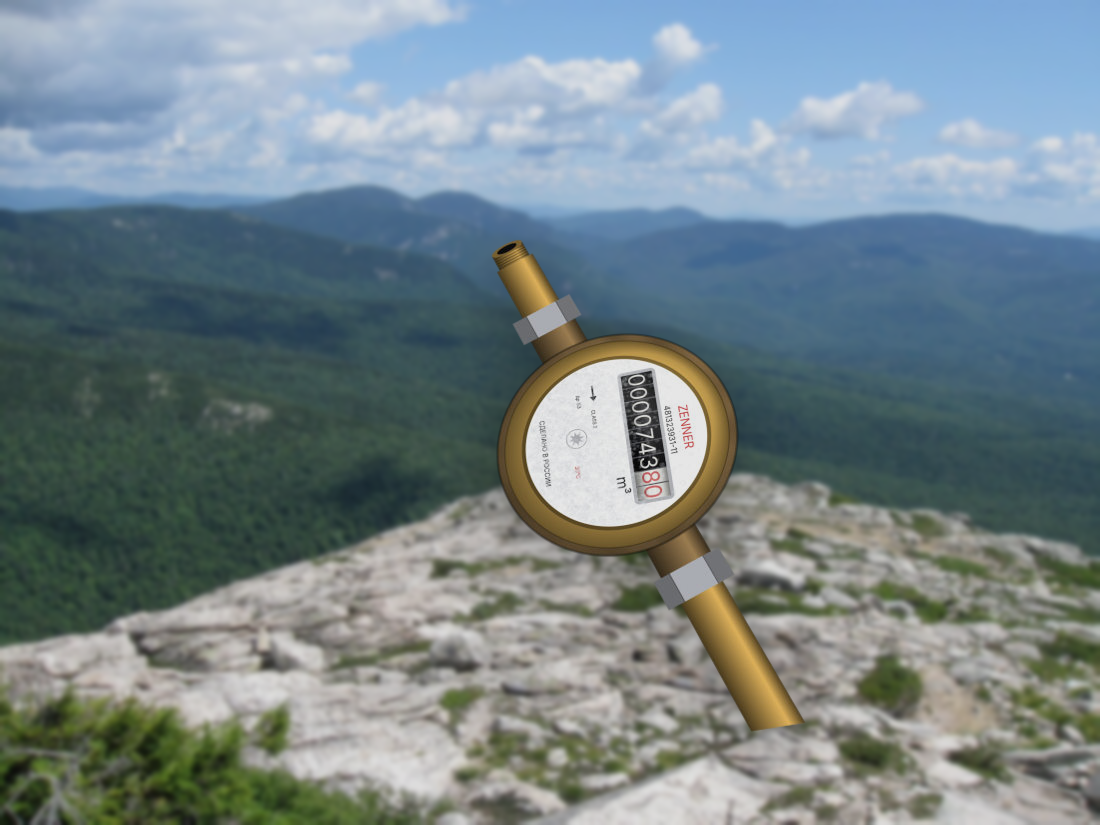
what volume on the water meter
743.80 m³
